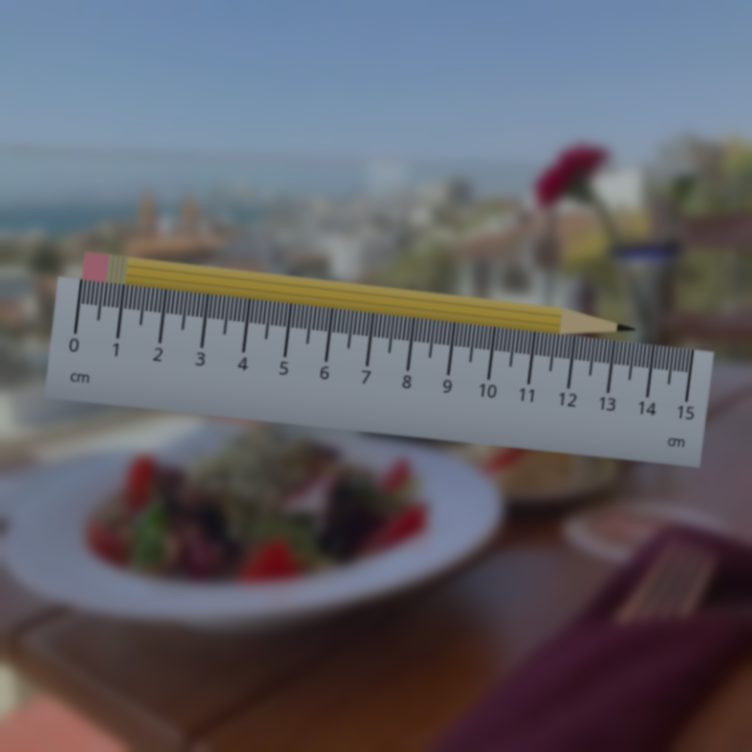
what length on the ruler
13.5 cm
